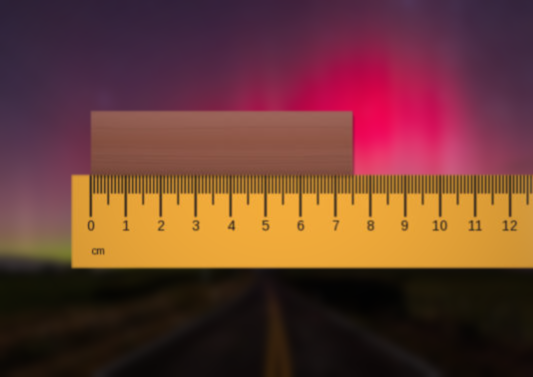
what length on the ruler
7.5 cm
